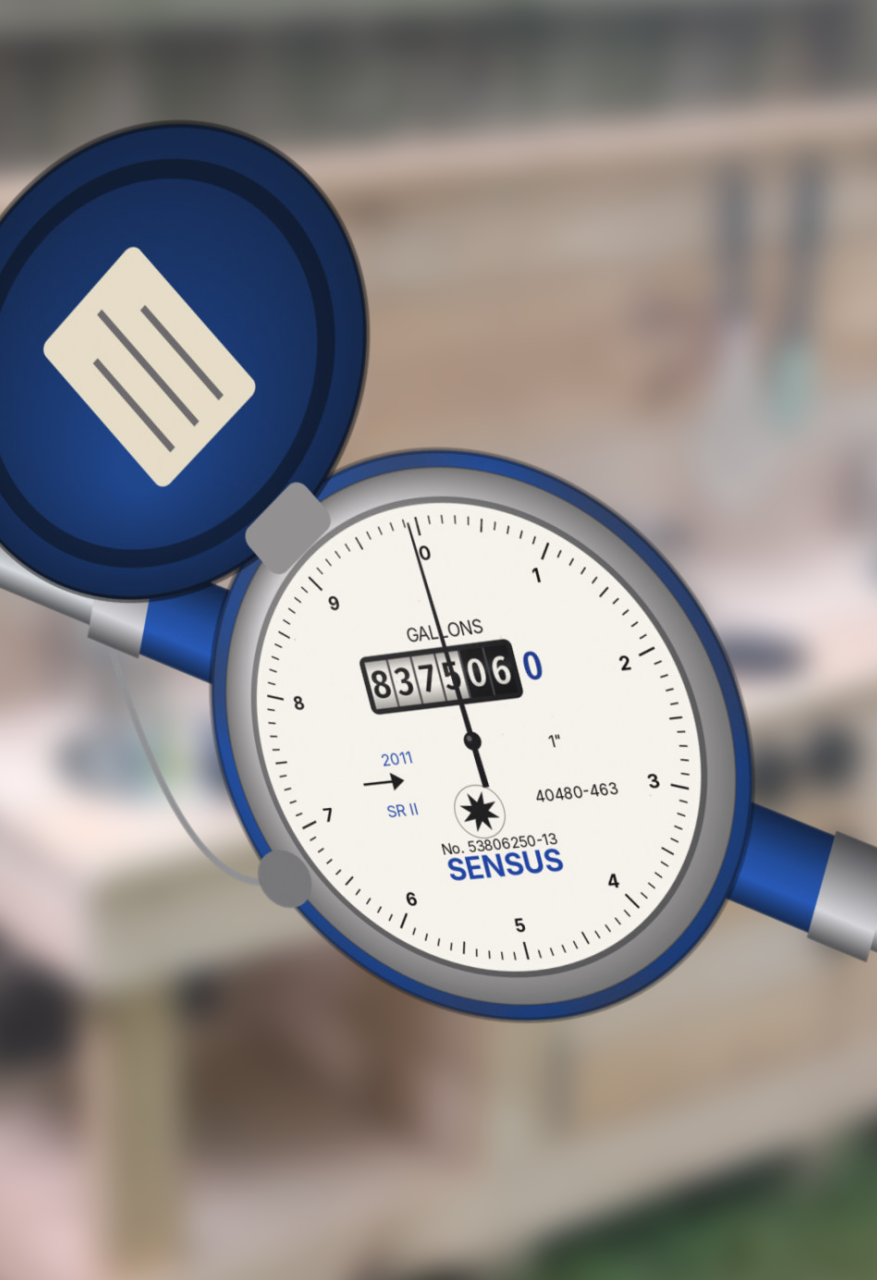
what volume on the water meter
8375059.9 gal
